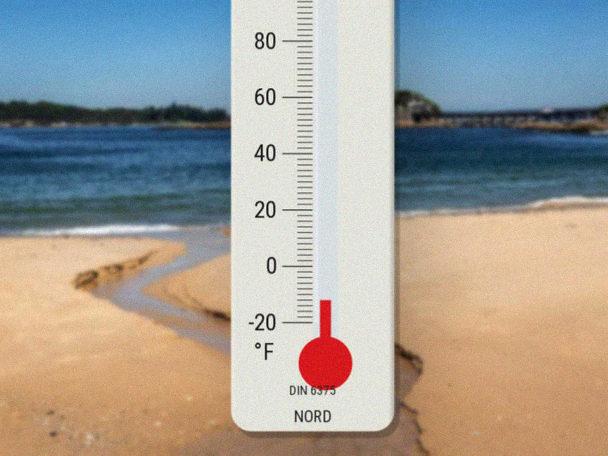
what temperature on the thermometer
-12 °F
